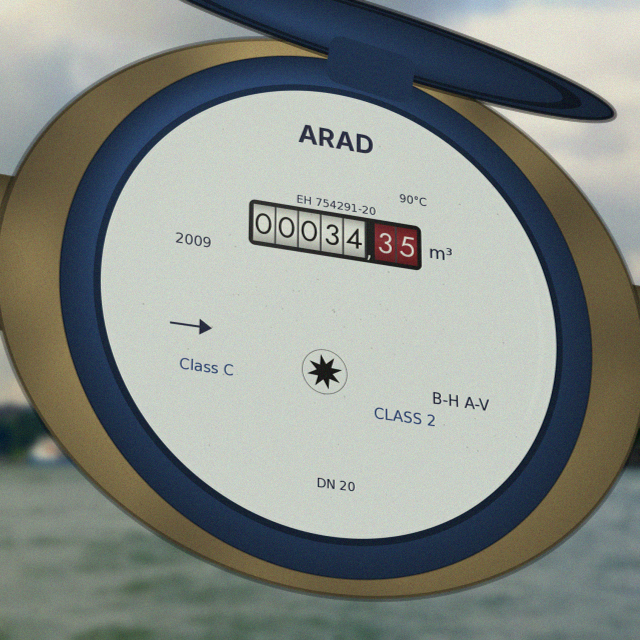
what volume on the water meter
34.35 m³
